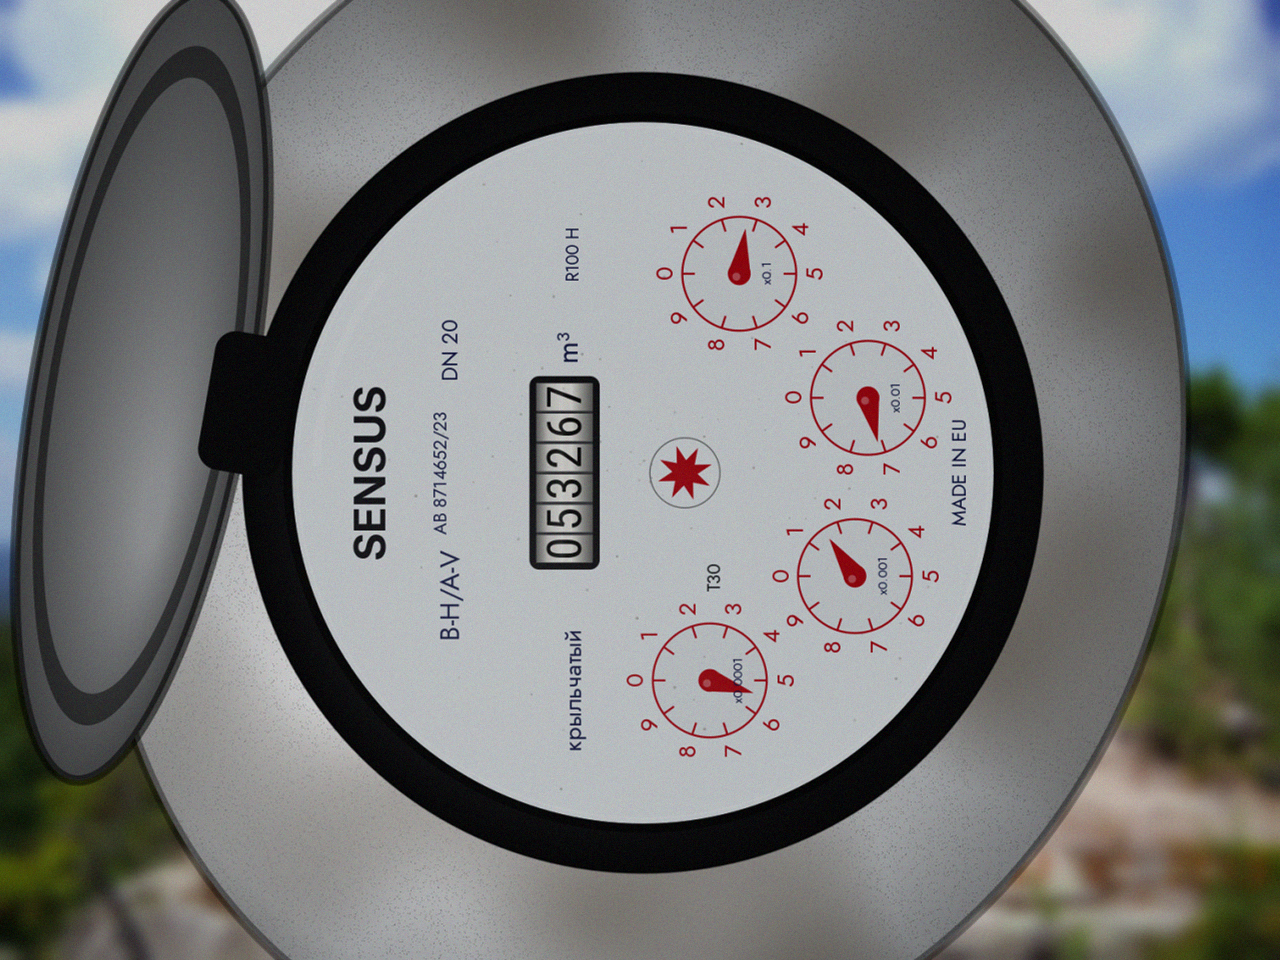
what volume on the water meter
53267.2715 m³
